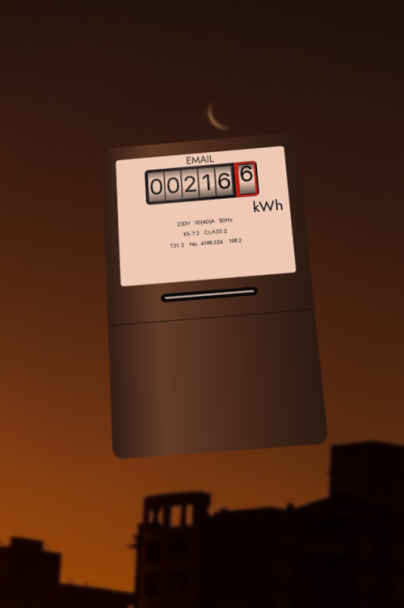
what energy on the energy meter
216.6 kWh
